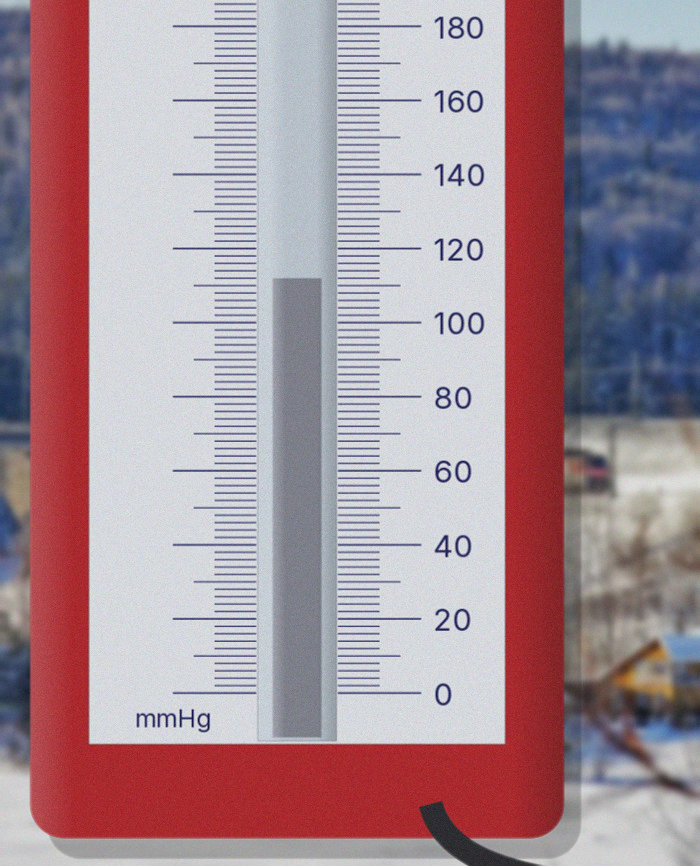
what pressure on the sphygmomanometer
112 mmHg
